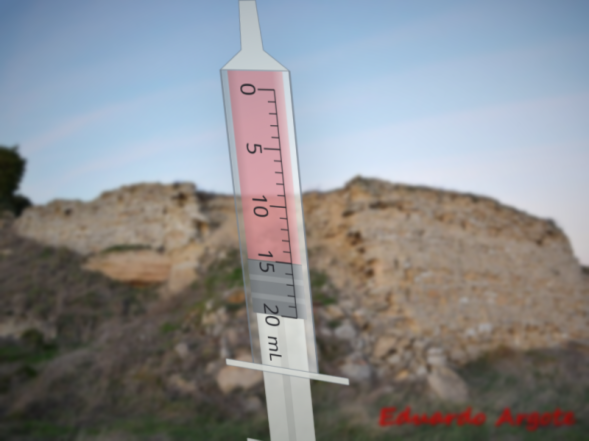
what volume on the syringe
15 mL
